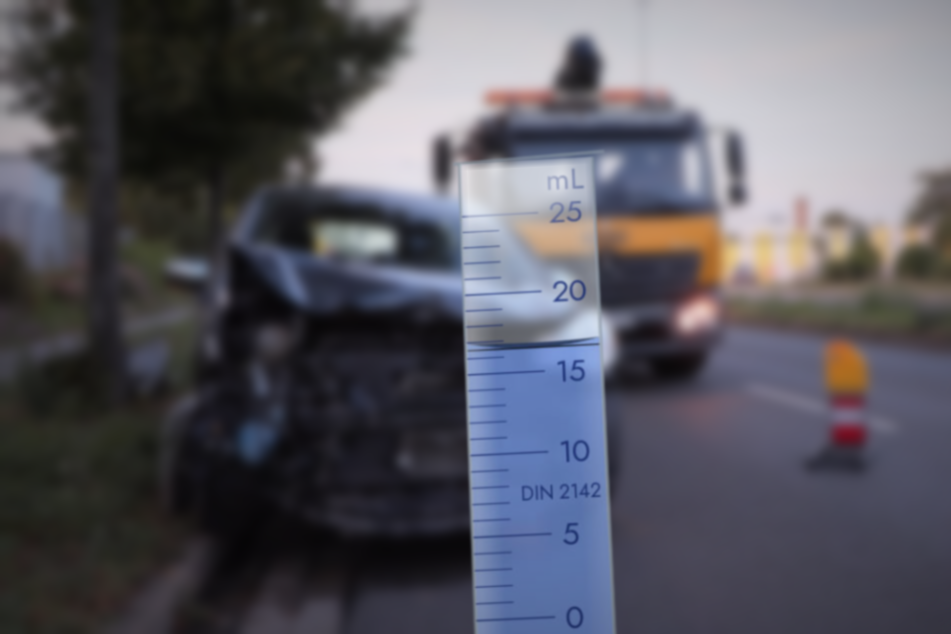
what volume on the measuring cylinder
16.5 mL
